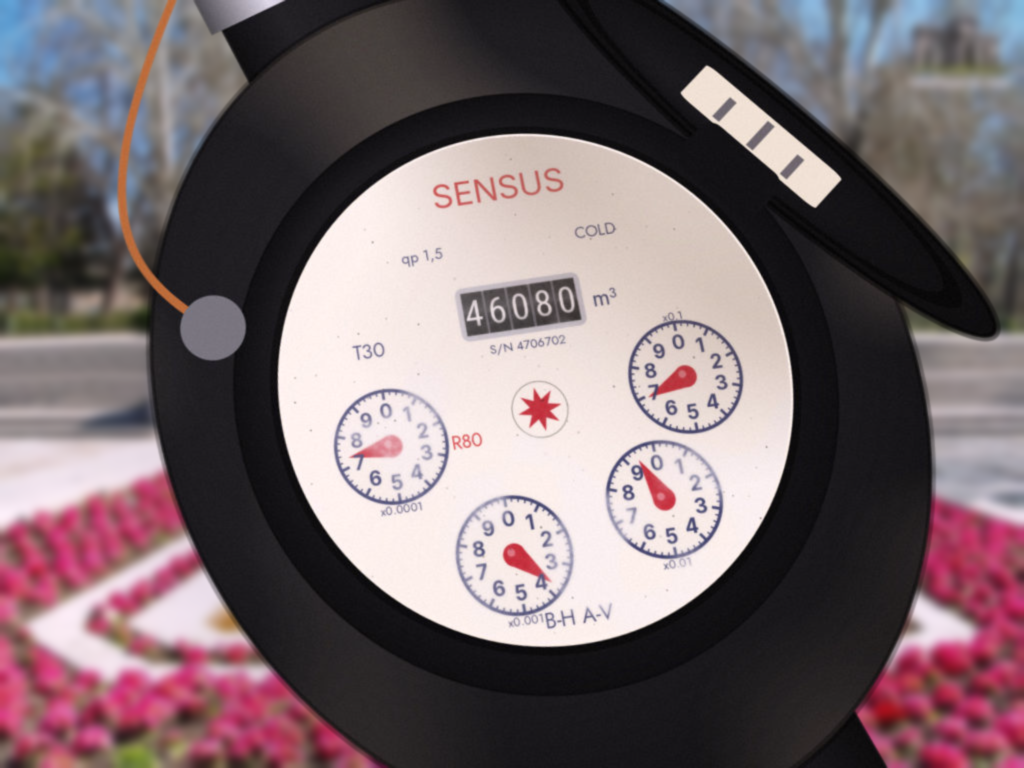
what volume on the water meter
46080.6937 m³
